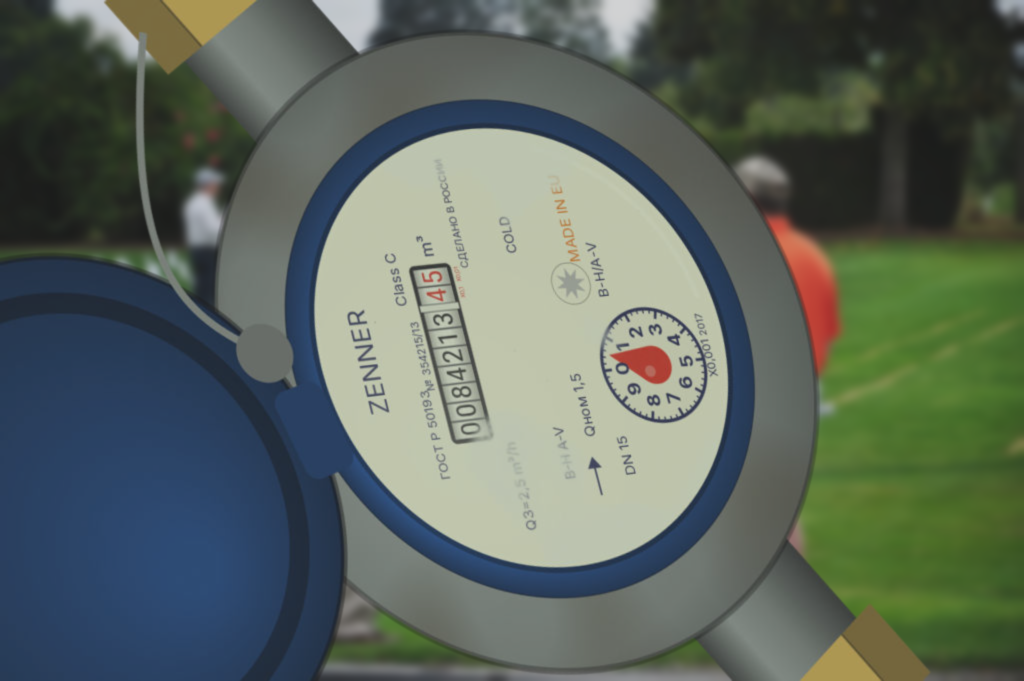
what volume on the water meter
84213.450 m³
